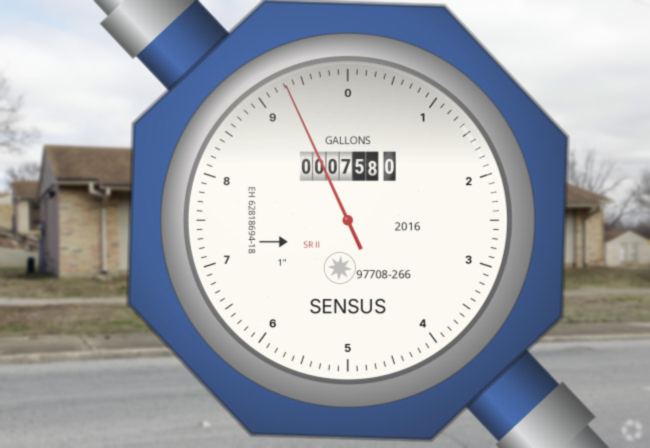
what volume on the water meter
7579.3 gal
